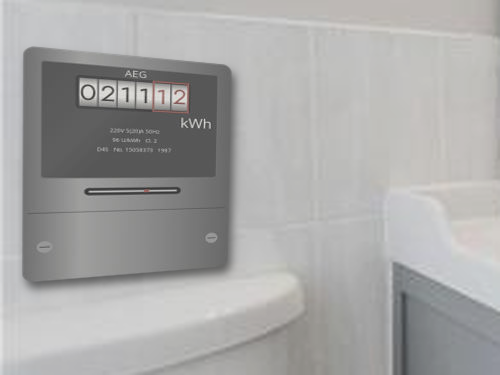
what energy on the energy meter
211.12 kWh
